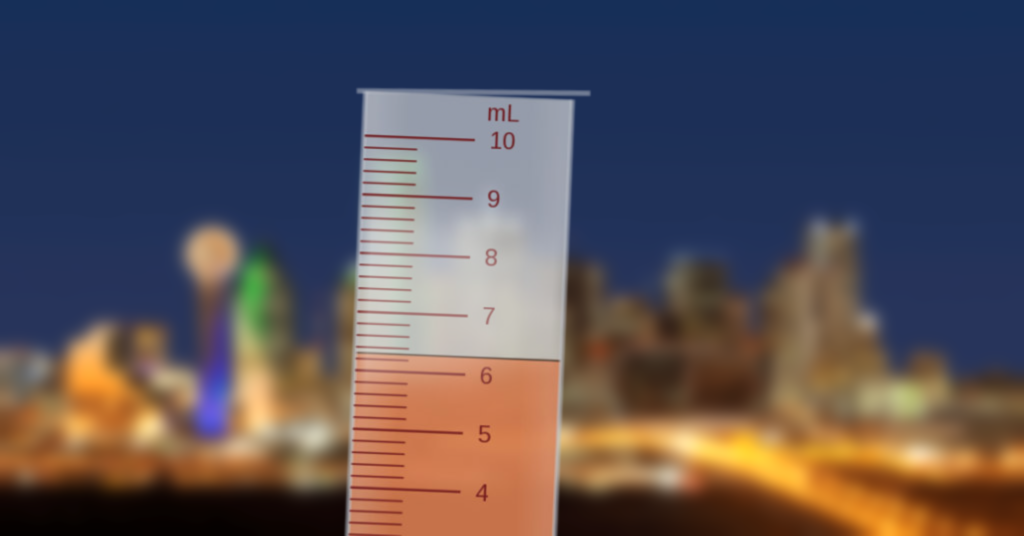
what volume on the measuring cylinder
6.3 mL
